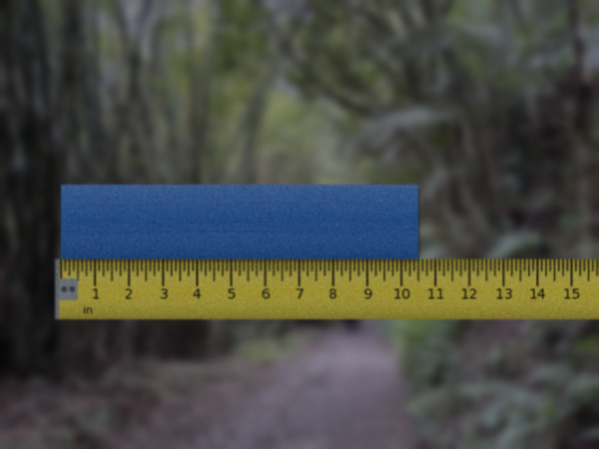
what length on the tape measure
10.5 in
